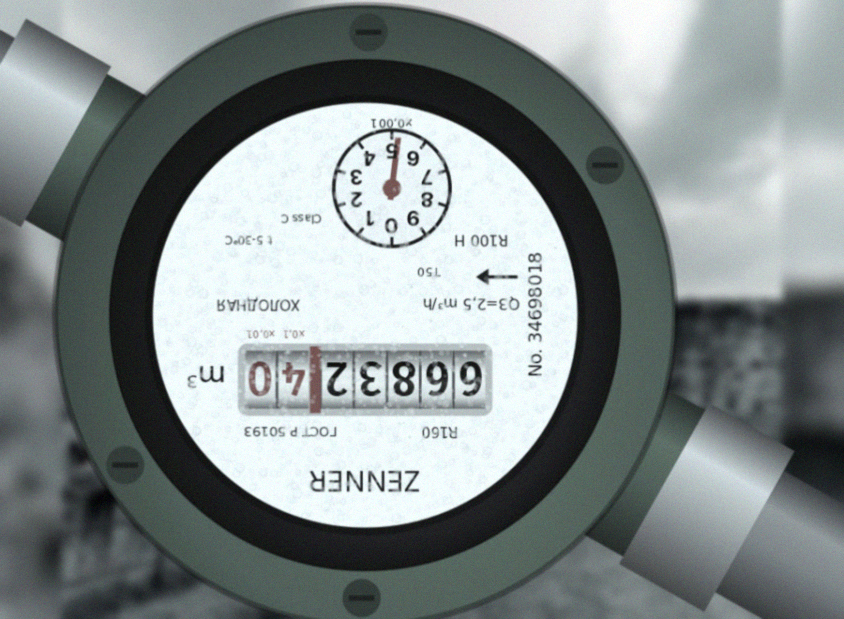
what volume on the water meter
66832.405 m³
